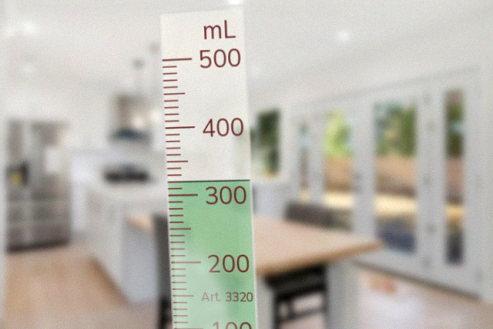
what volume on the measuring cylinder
320 mL
